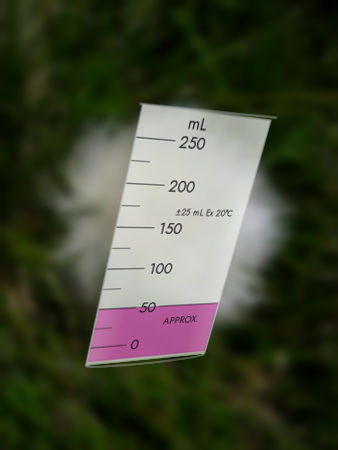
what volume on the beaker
50 mL
